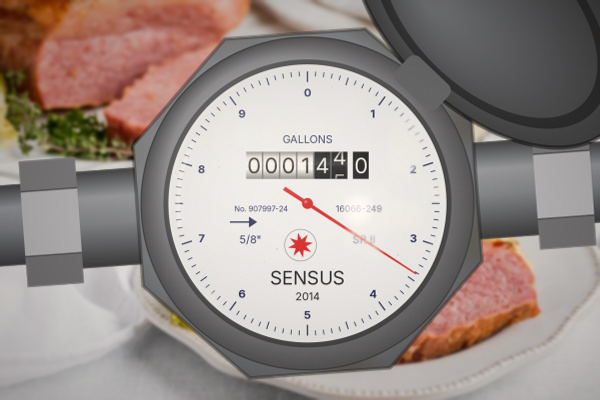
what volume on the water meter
1443.4 gal
